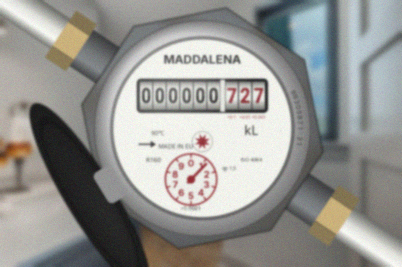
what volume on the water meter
0.7271 kL
